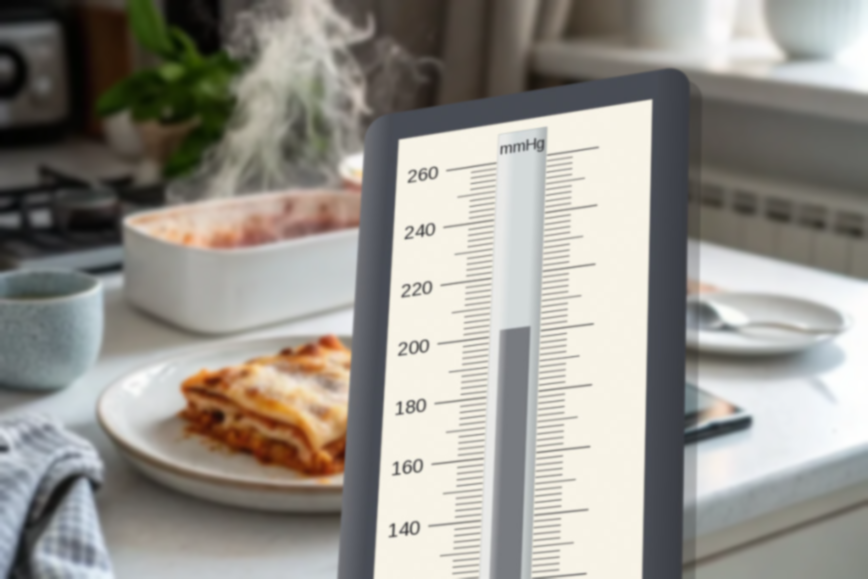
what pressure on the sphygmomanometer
202 mmHg
